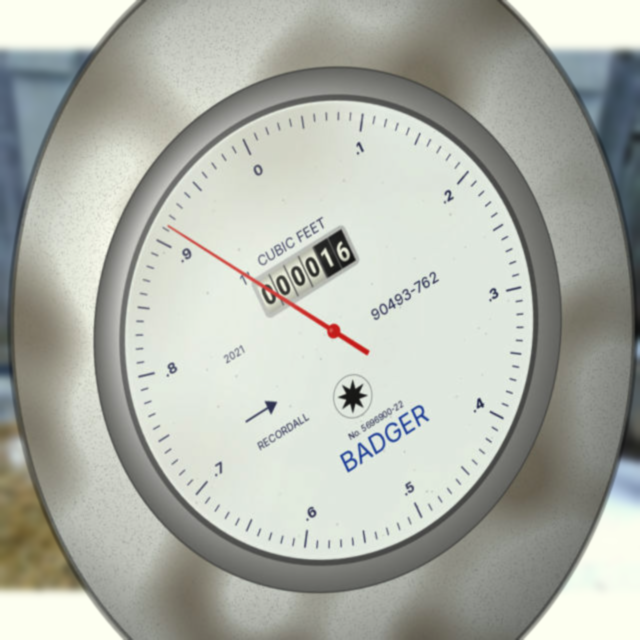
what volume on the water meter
15.91 ft³
